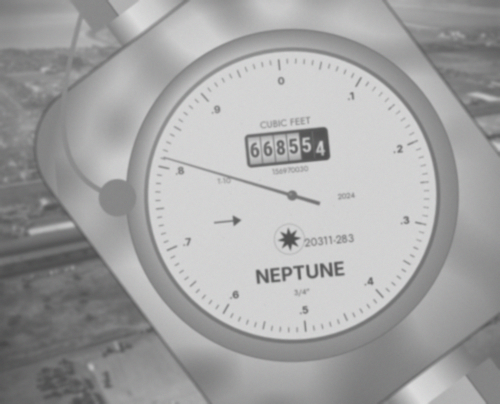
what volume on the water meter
668553.81 ft³
